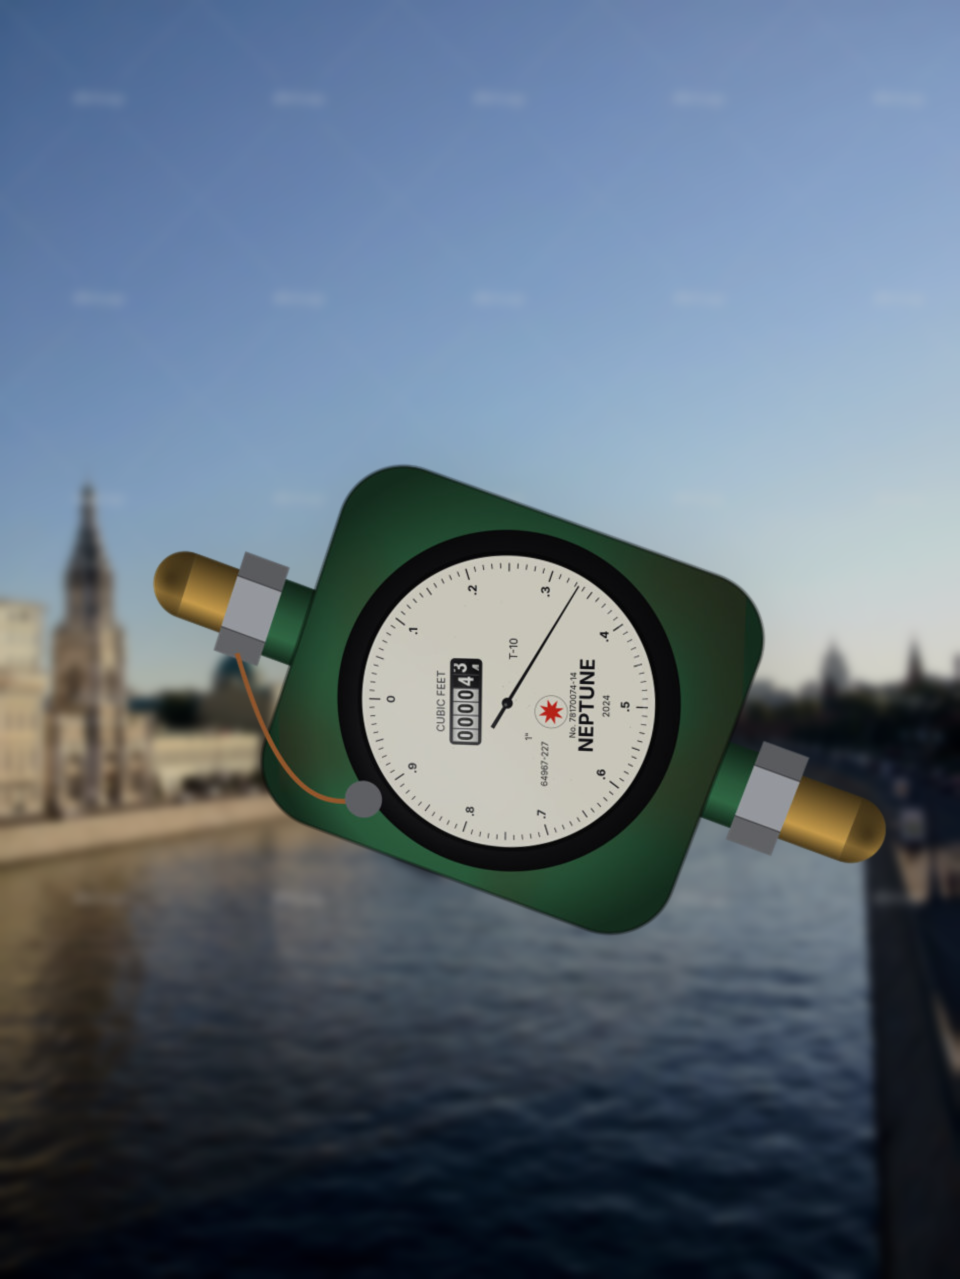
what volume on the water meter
43.33 ft³
